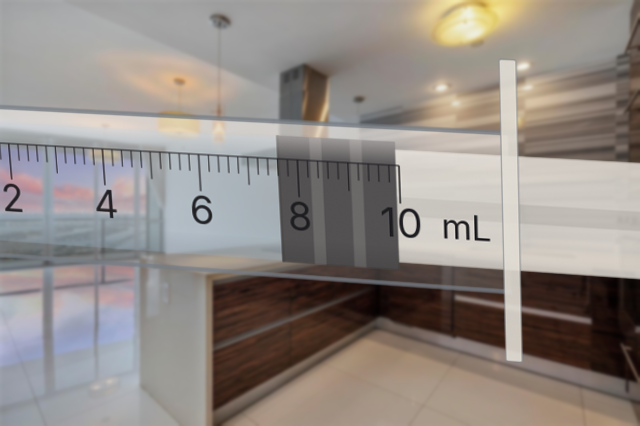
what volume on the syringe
7.6 mL
